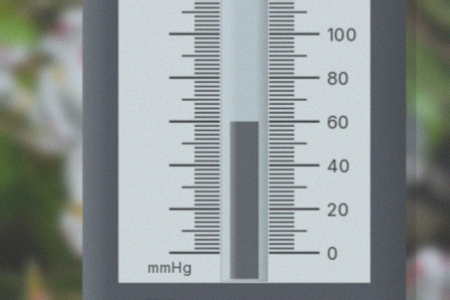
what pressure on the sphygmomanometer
60 mmHg
